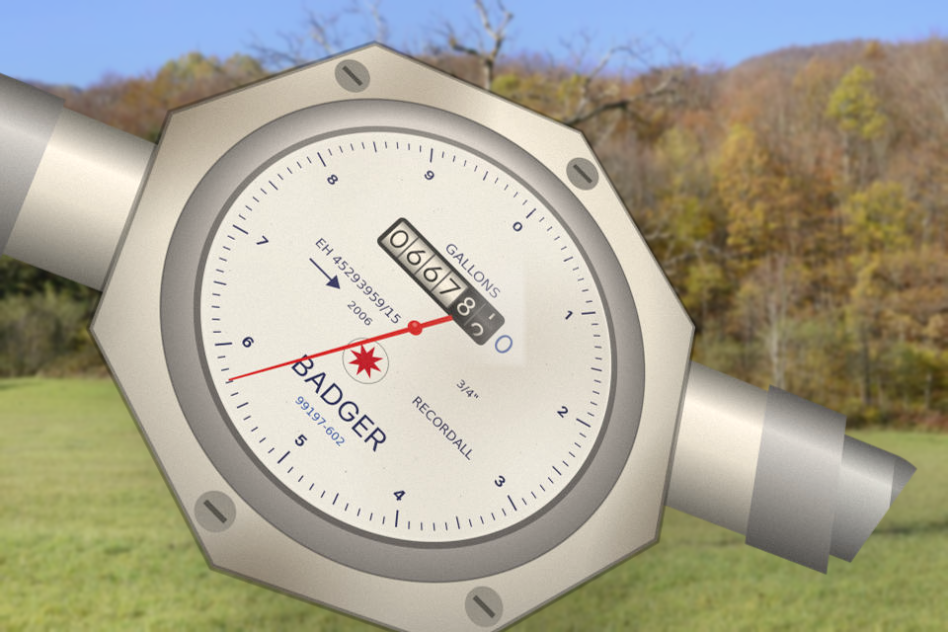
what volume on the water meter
667815.7 gal
